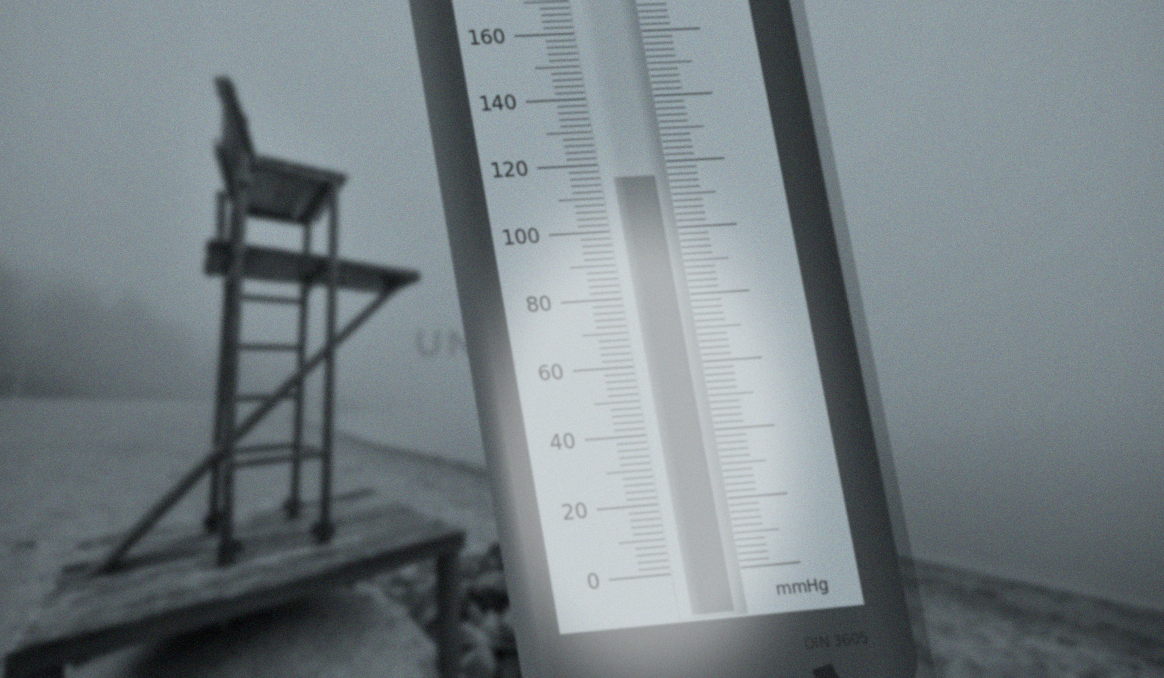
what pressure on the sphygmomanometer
116 mmHg
